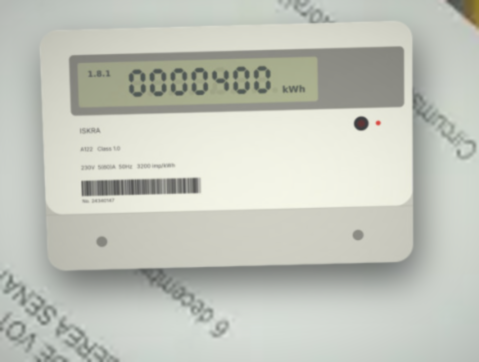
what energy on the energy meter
400 kWh
